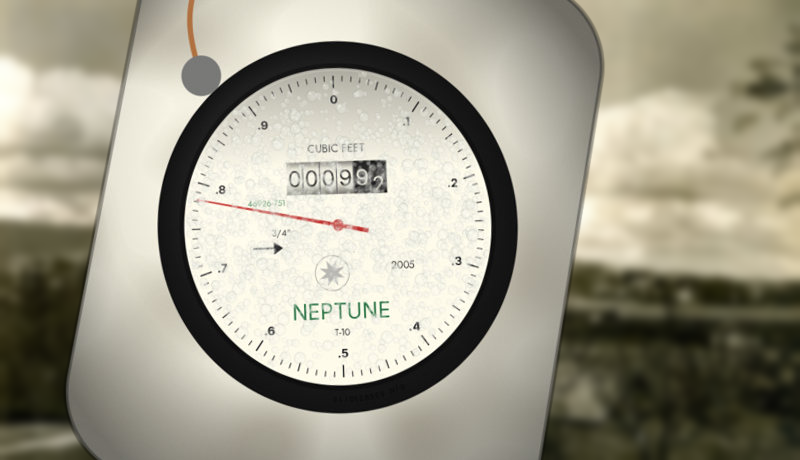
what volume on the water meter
991.78 ft³
